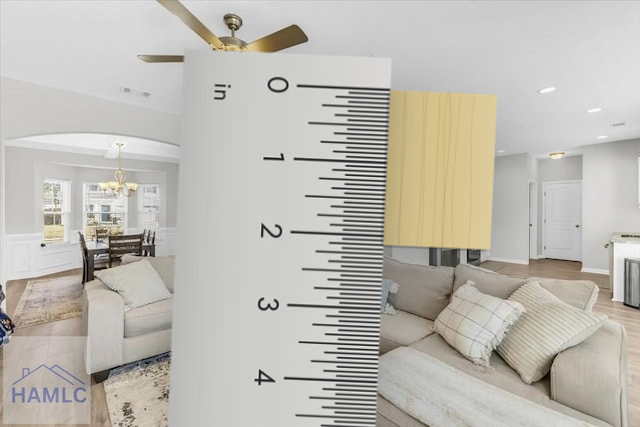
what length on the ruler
2.125 in
